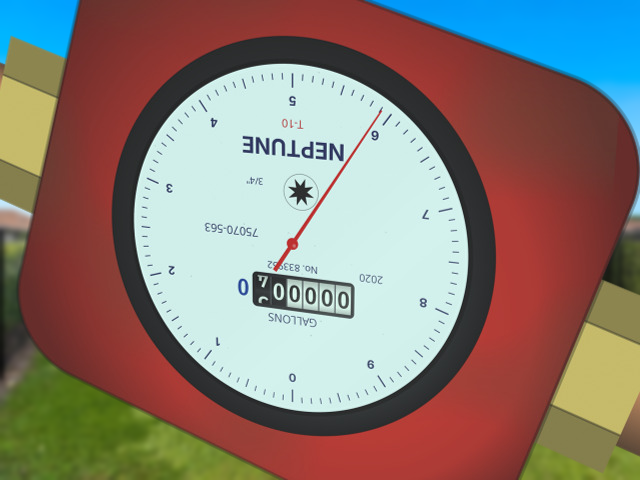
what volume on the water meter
35.9 gal
